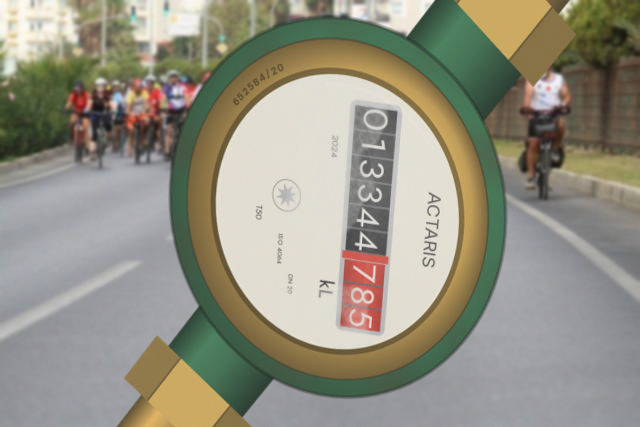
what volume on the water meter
13344.785 kL
